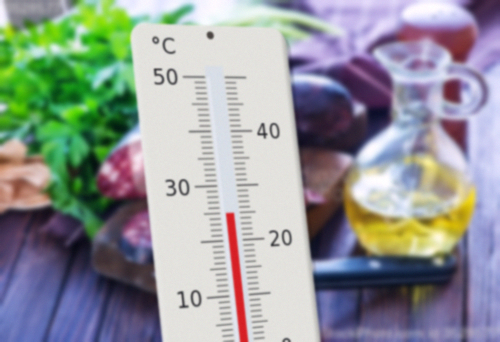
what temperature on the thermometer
25 °C
